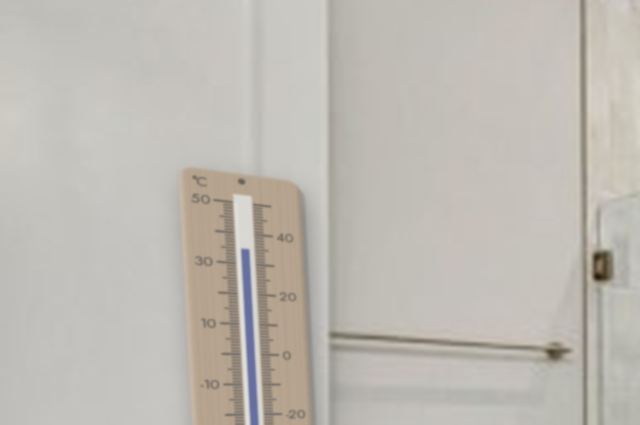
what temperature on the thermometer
35 °C
